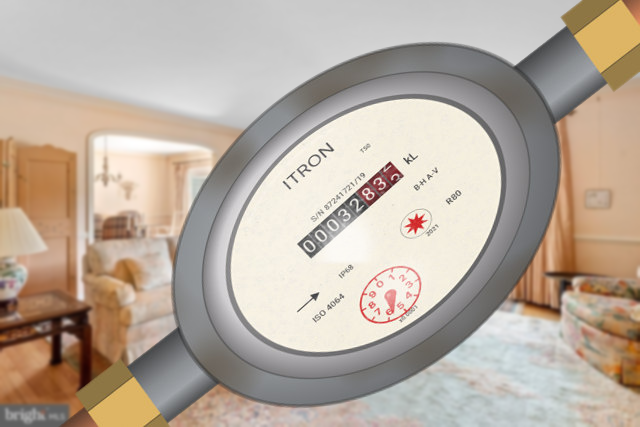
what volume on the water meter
32.8325 kL
